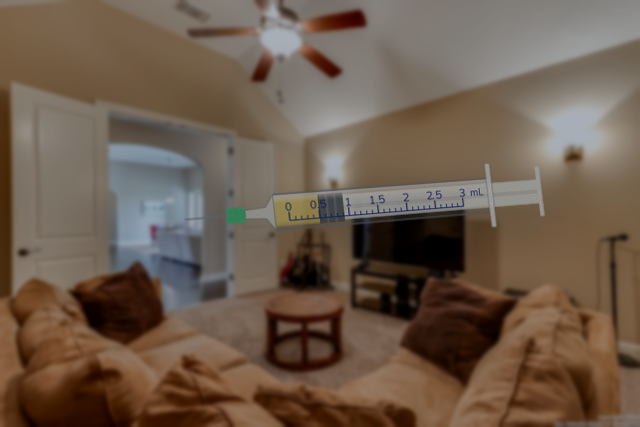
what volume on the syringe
0.5 mL
